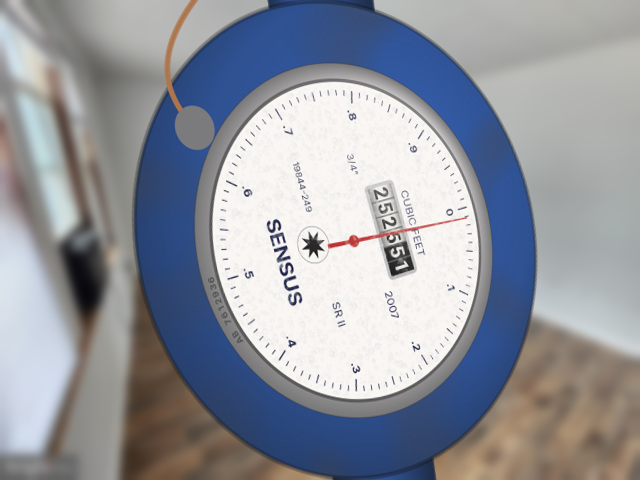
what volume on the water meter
252551.01 ft³
